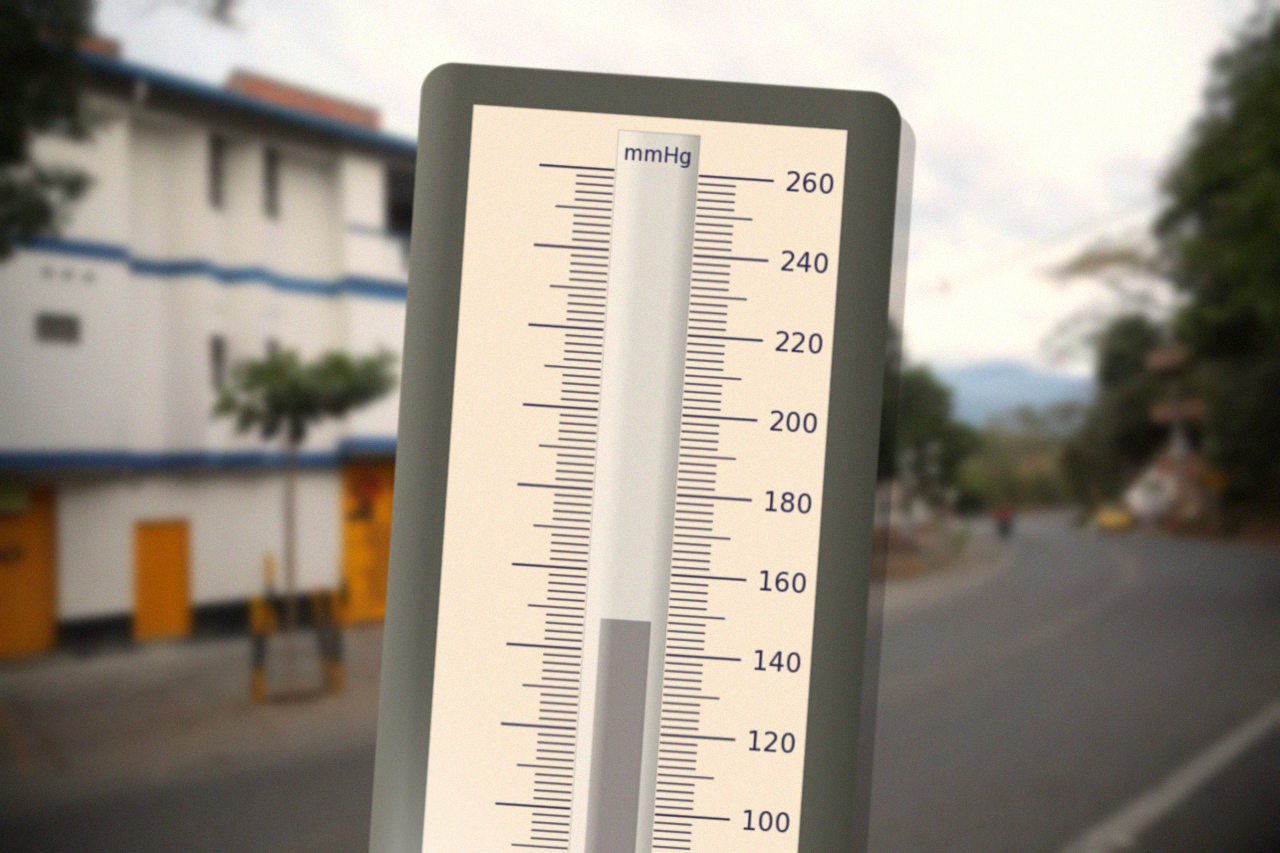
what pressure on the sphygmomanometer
148 mmHg
